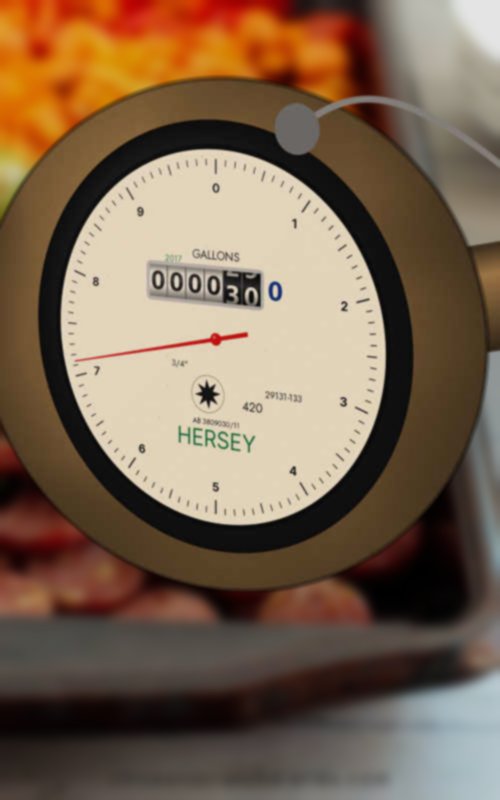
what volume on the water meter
297.1 gal
